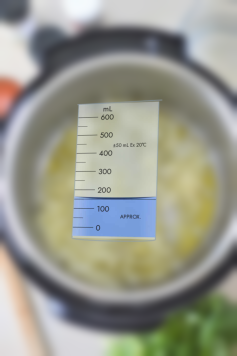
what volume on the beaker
150 mL
